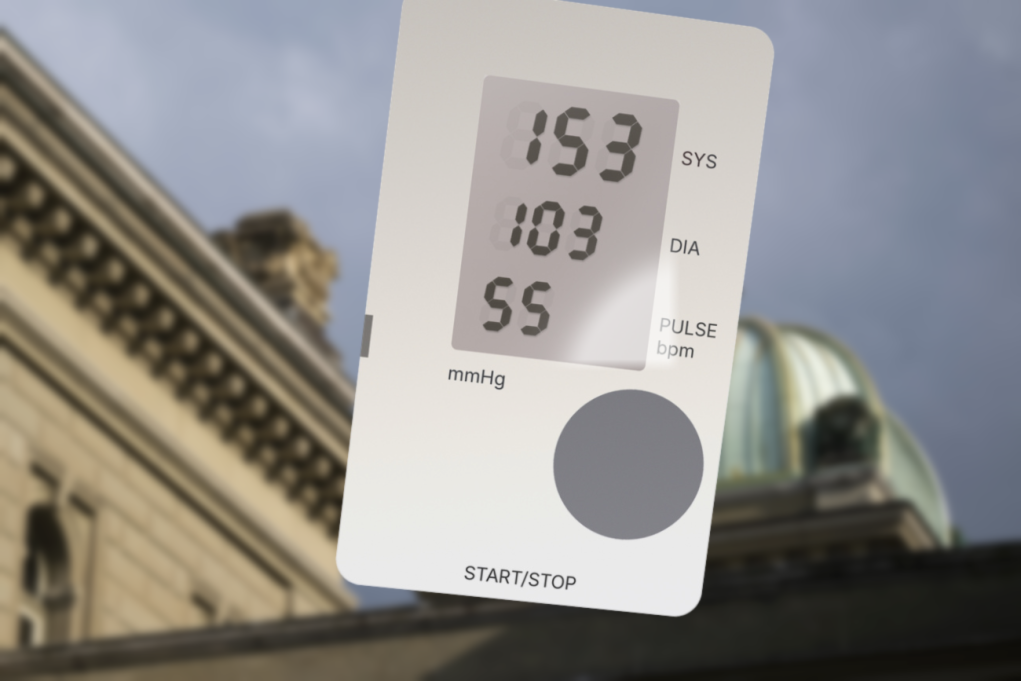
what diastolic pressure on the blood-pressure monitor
103 mmHg
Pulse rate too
55 bpm
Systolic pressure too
153 mmHg
